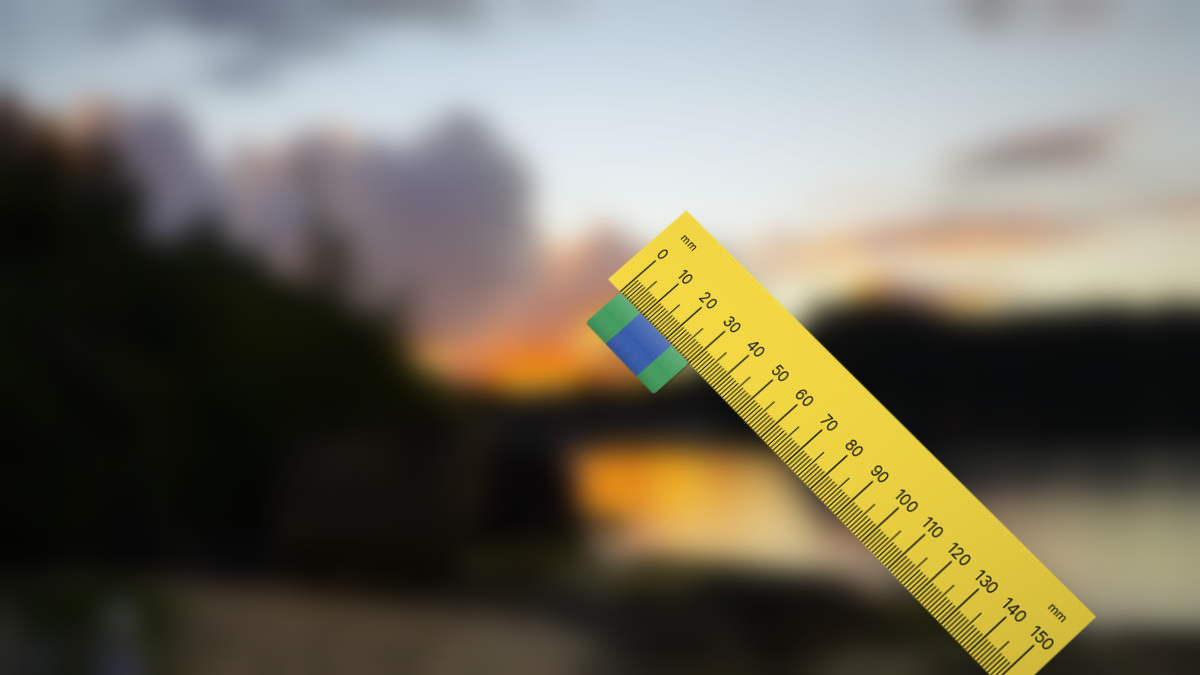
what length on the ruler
30 mm
